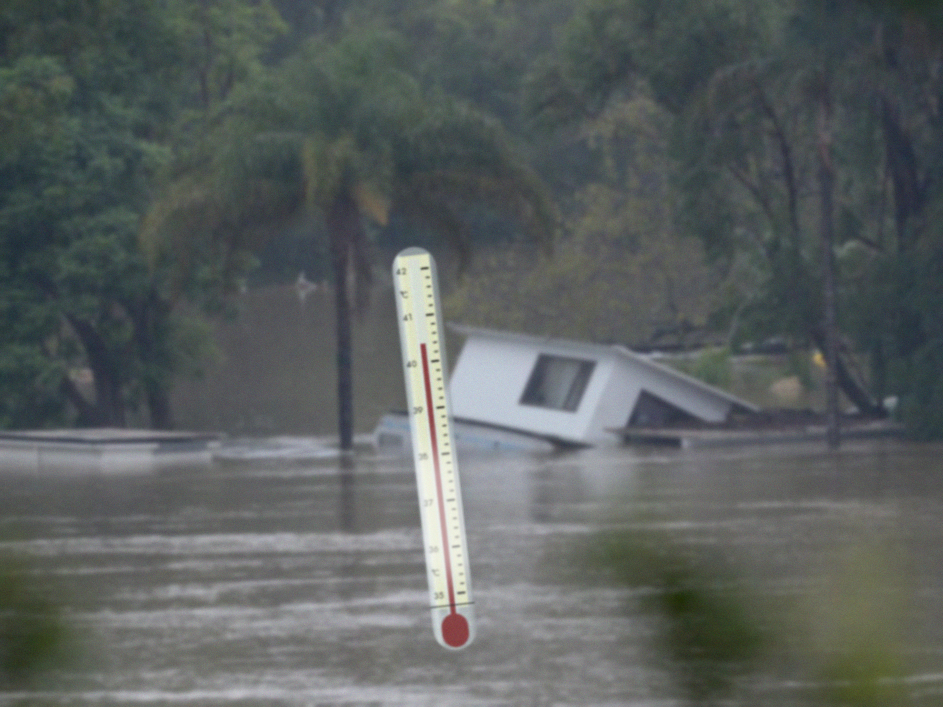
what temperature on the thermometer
40.4 °C
